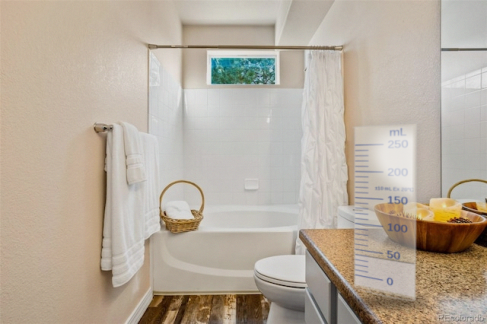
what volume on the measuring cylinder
40 mL
